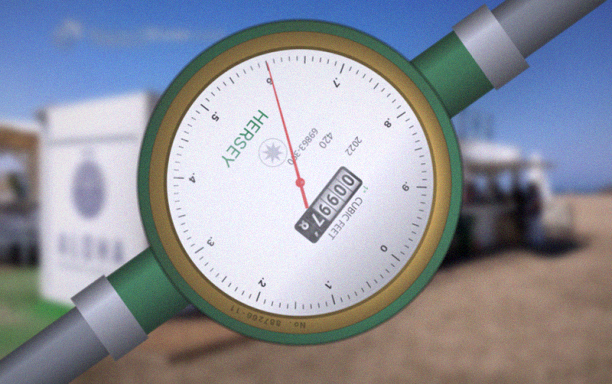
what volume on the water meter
9977.60 ft³
